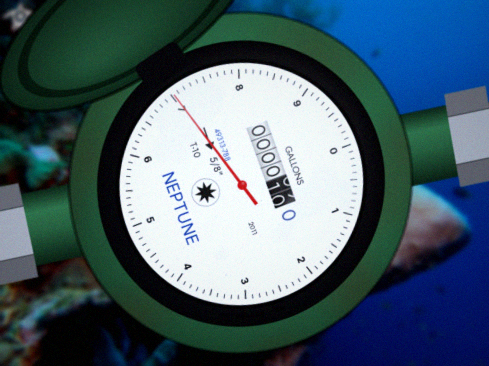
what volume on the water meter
97.0 gal
